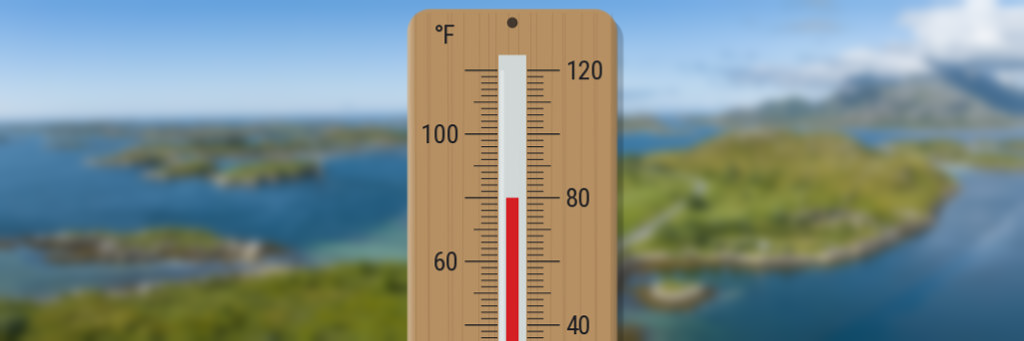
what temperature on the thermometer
80 °F
